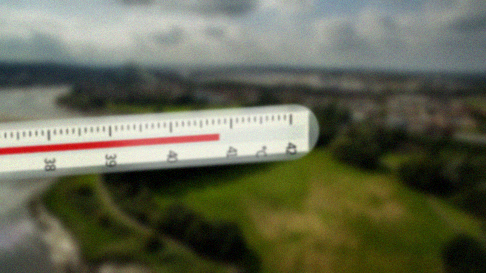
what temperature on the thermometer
40.8 °C
